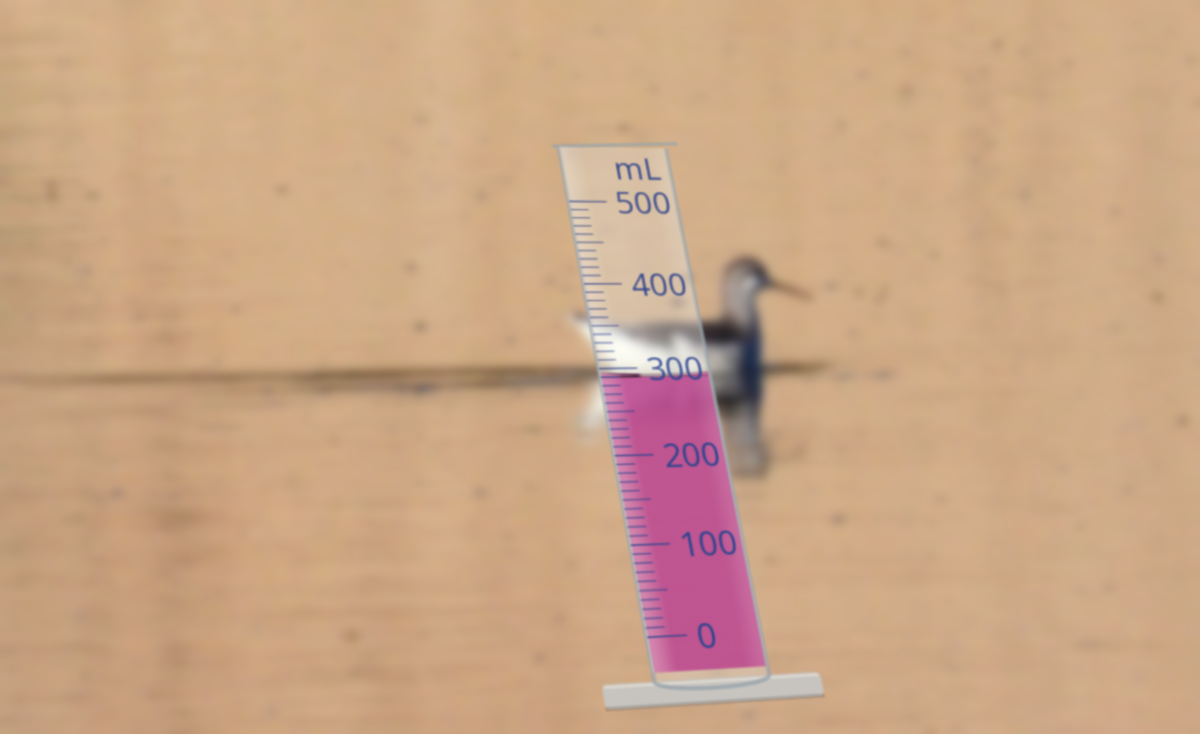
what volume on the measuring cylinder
290 mL
